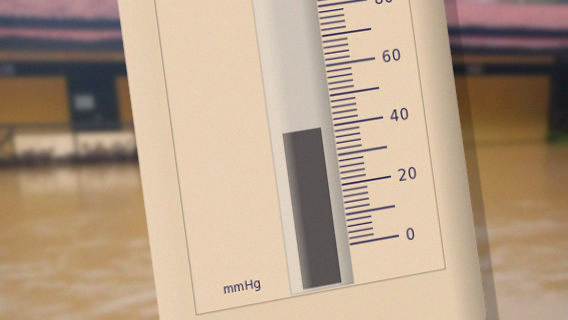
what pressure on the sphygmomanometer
40 mmHg
